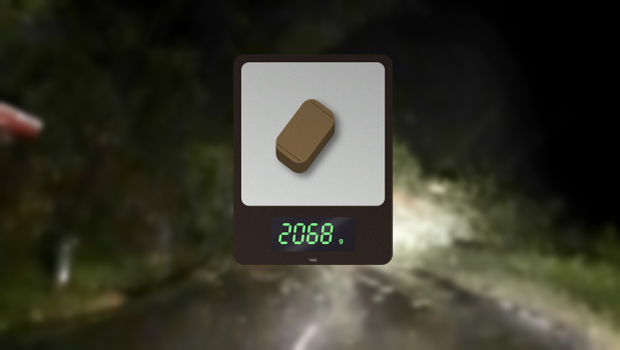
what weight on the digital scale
2068 g
